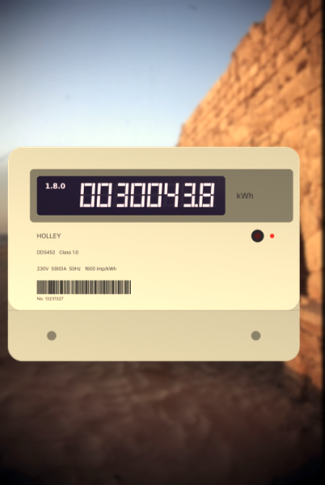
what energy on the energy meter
30043.8 kWh
